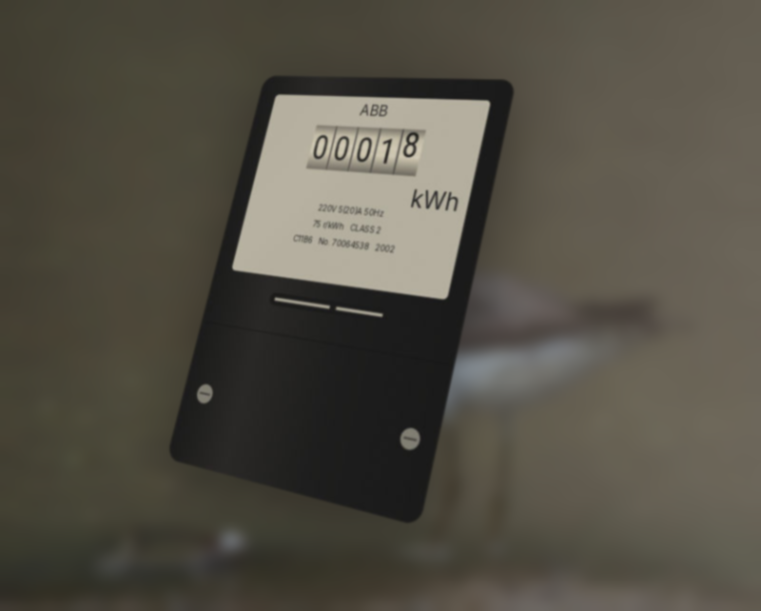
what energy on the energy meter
18 kWh
